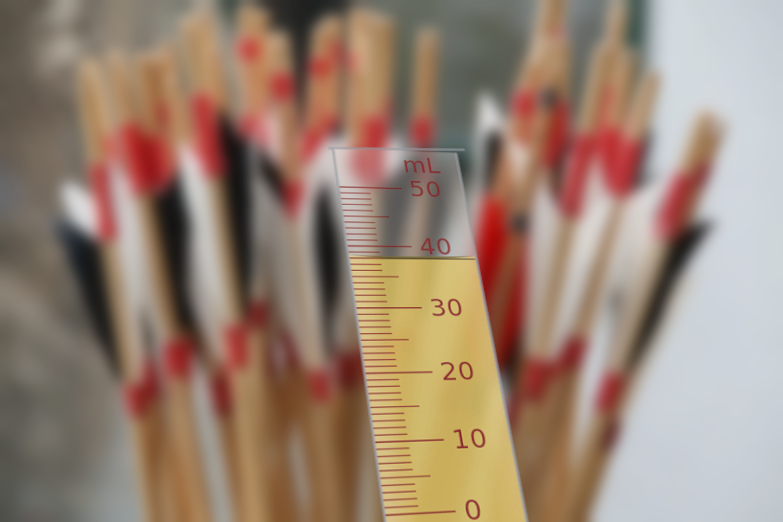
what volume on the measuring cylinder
38 mL
